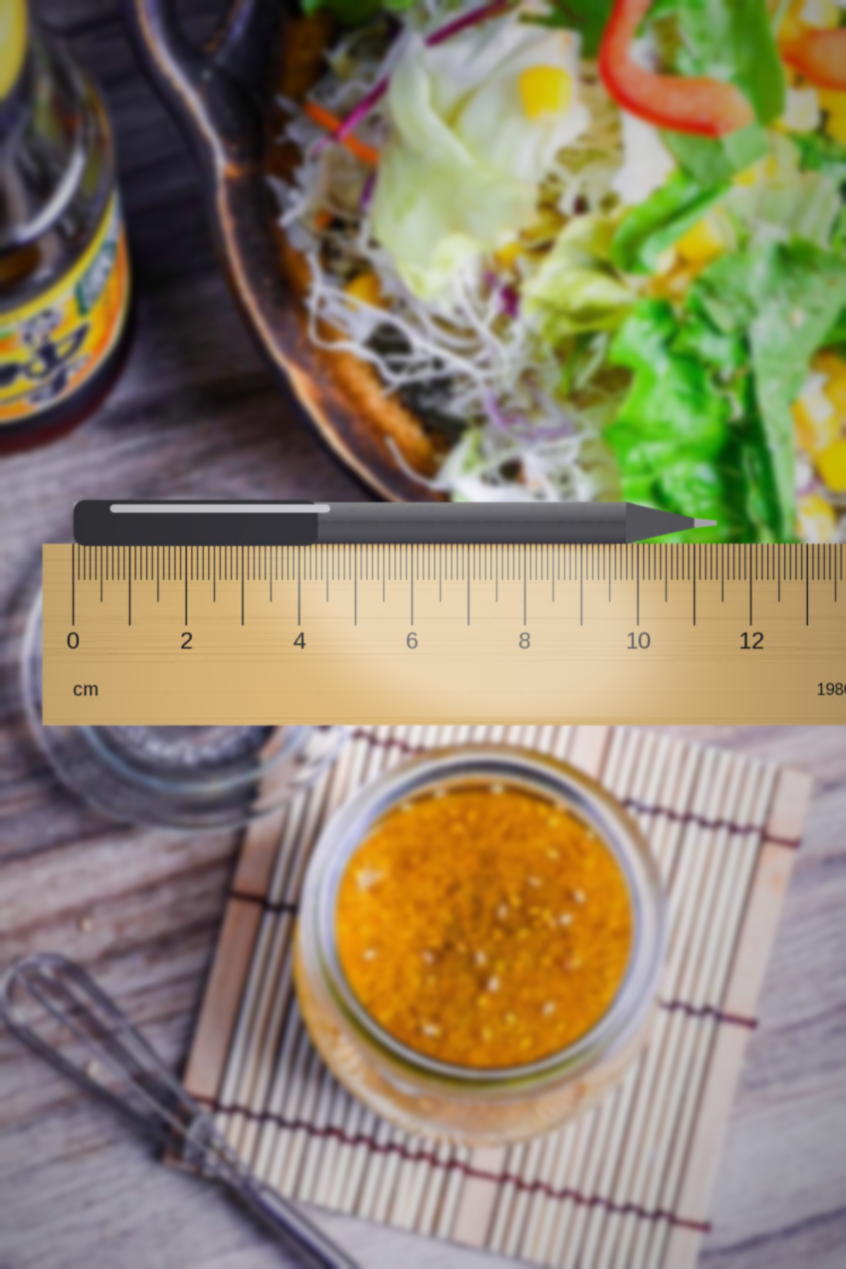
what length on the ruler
11.4 cm
